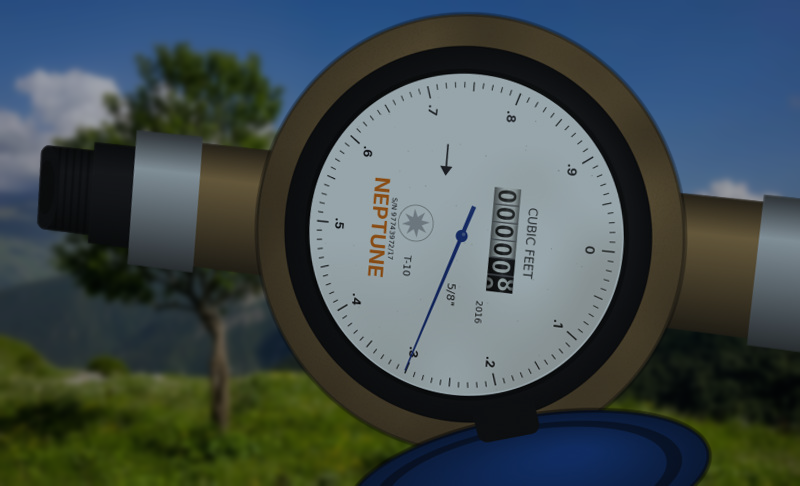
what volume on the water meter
8.30 ft³
